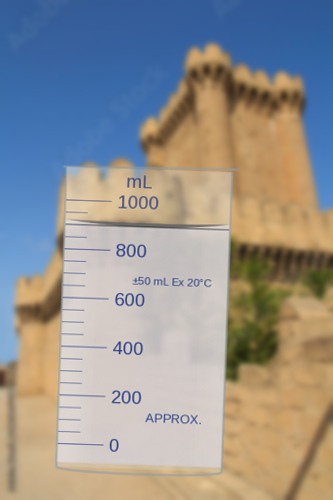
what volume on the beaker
900 mL
